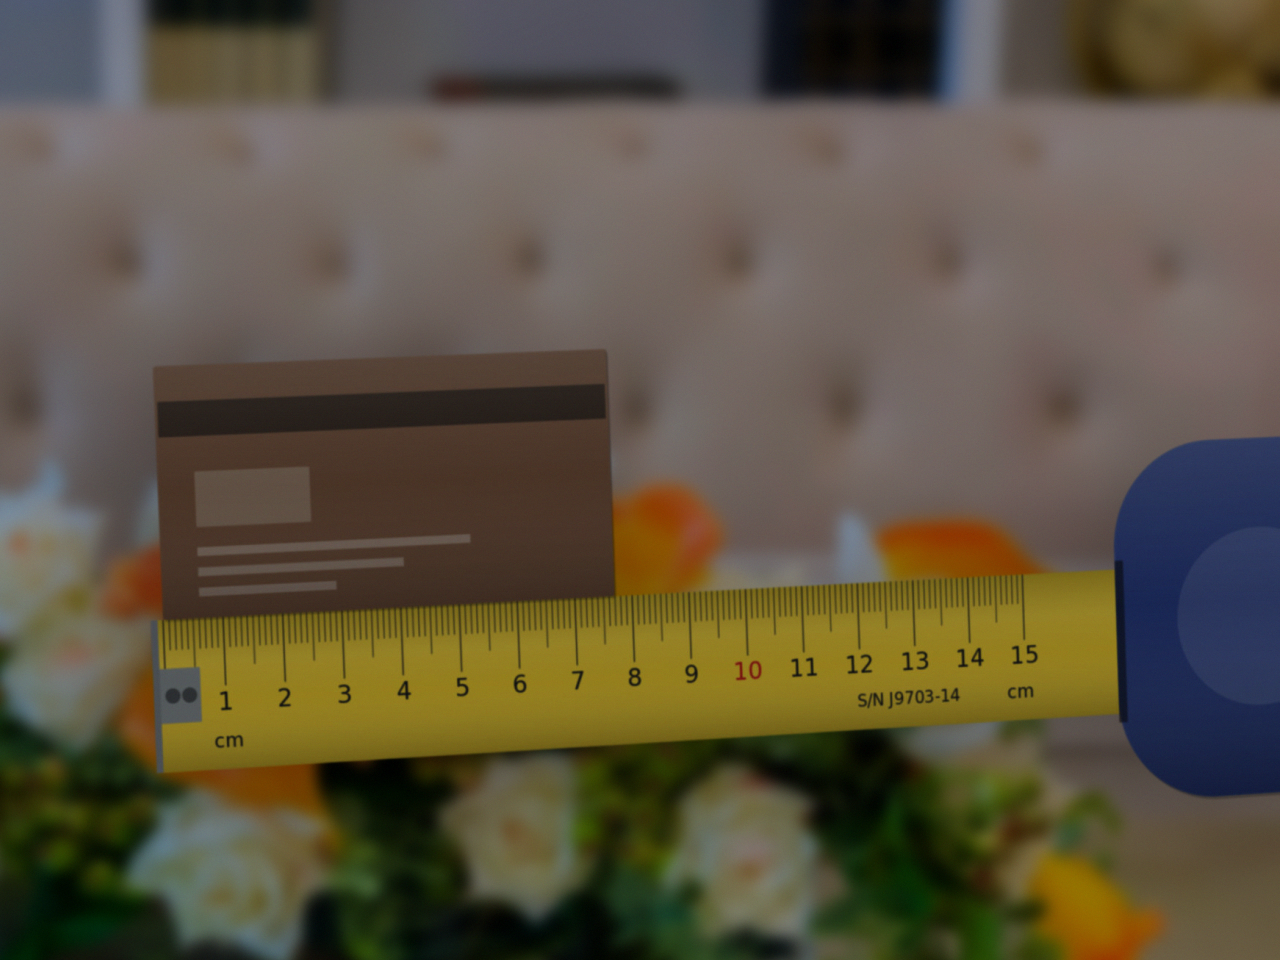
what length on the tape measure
7.7 cm
